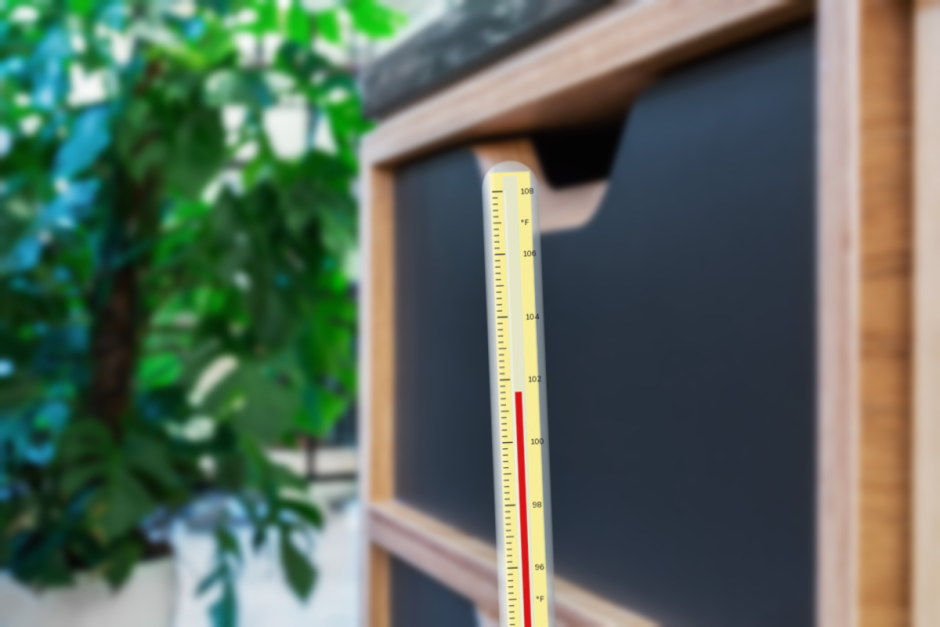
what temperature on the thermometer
101.6 °F
